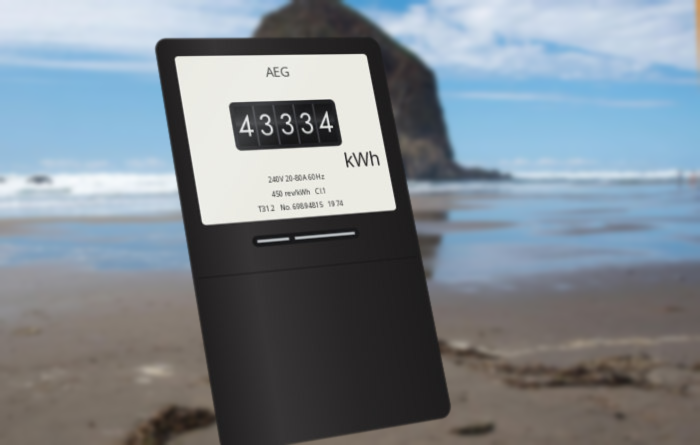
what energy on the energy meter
43334 kWh
